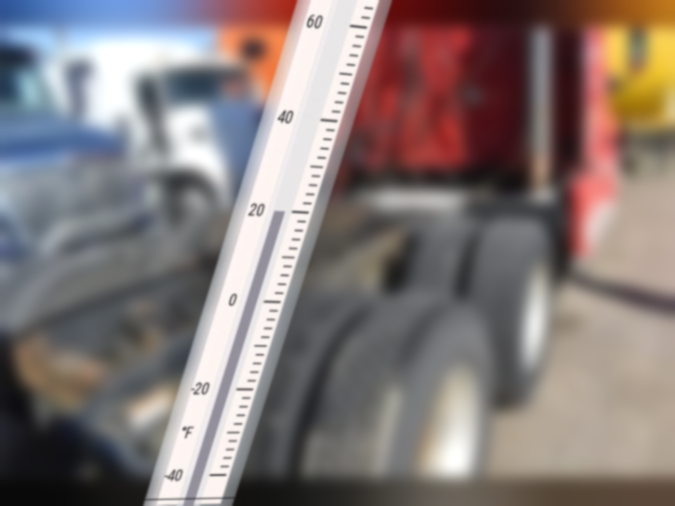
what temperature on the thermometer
20 °F
